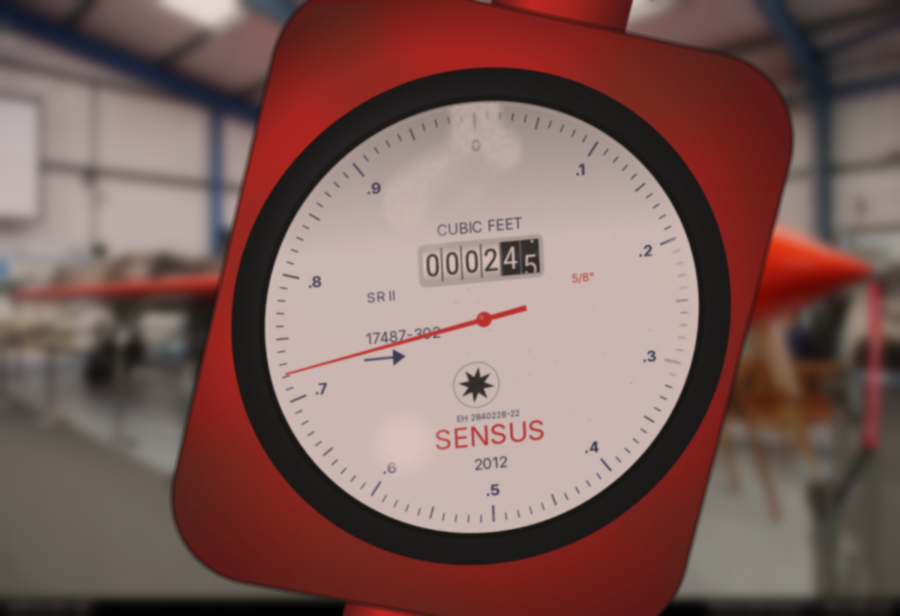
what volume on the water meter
244.72 ft³
